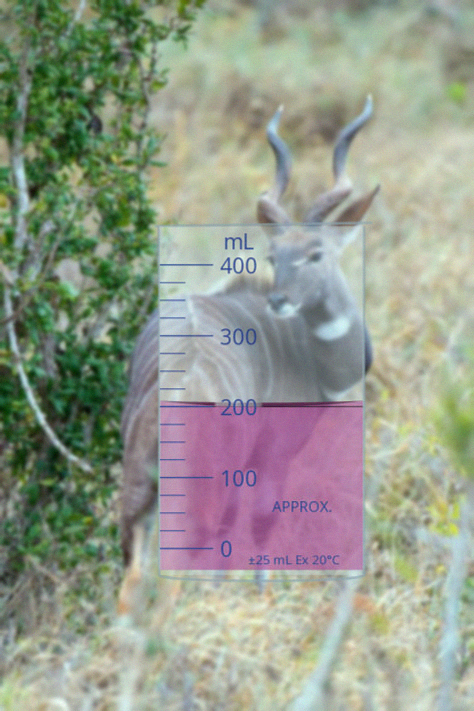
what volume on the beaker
200 mL
